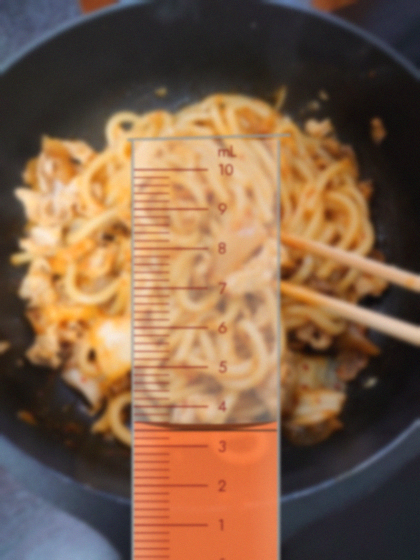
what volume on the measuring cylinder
3.4 mL
